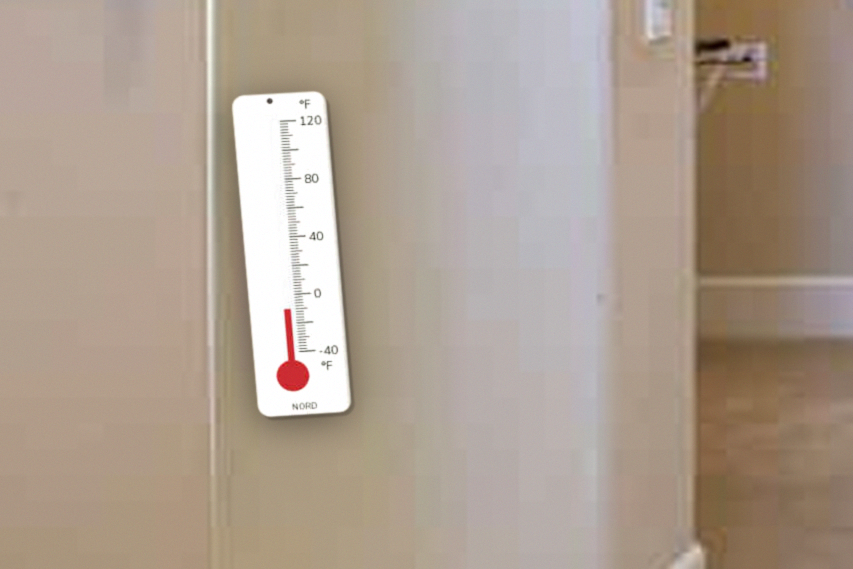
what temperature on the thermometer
-10 °F
